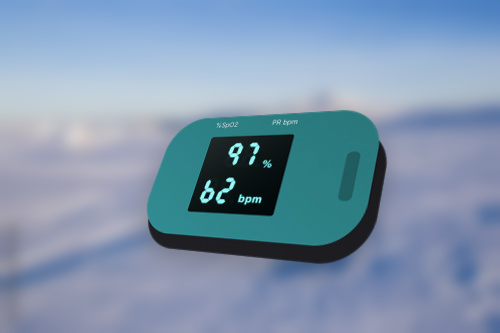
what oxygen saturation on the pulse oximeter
97 %
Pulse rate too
62 bpm
